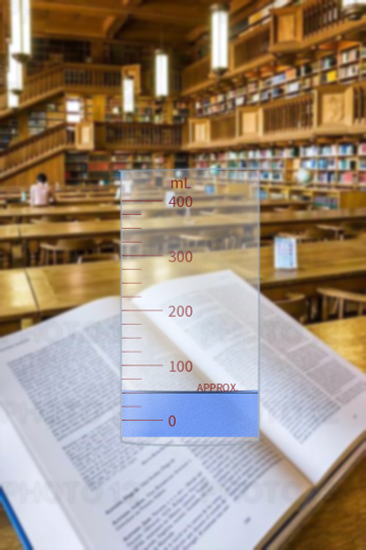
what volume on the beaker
50 mL
